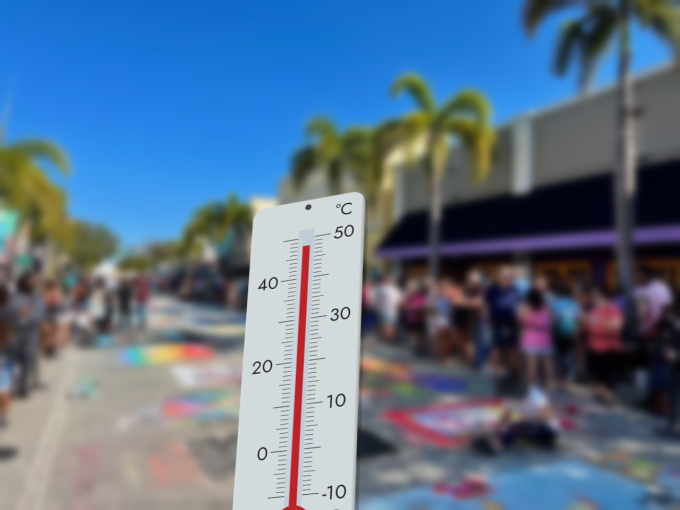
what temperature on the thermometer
48 °C
